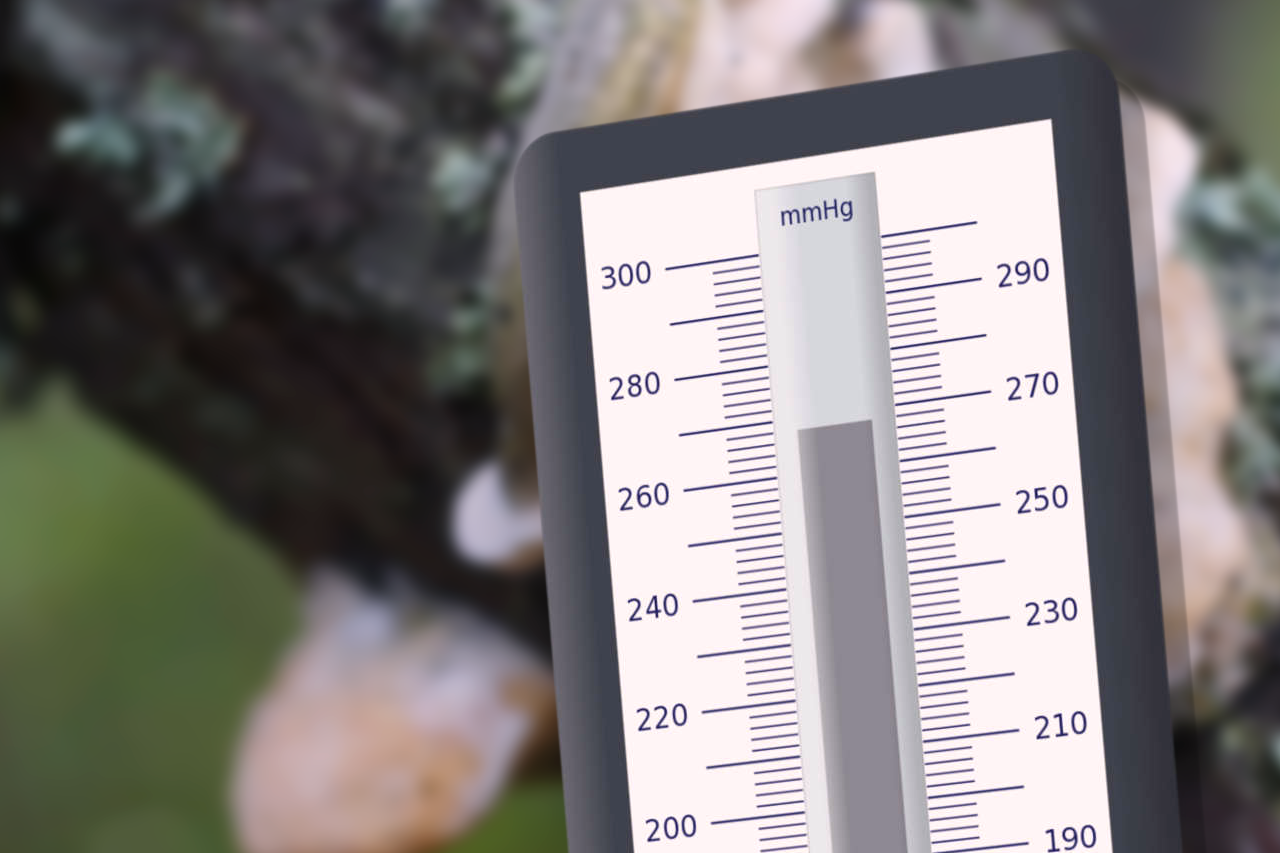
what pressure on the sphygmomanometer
268 mmHg
